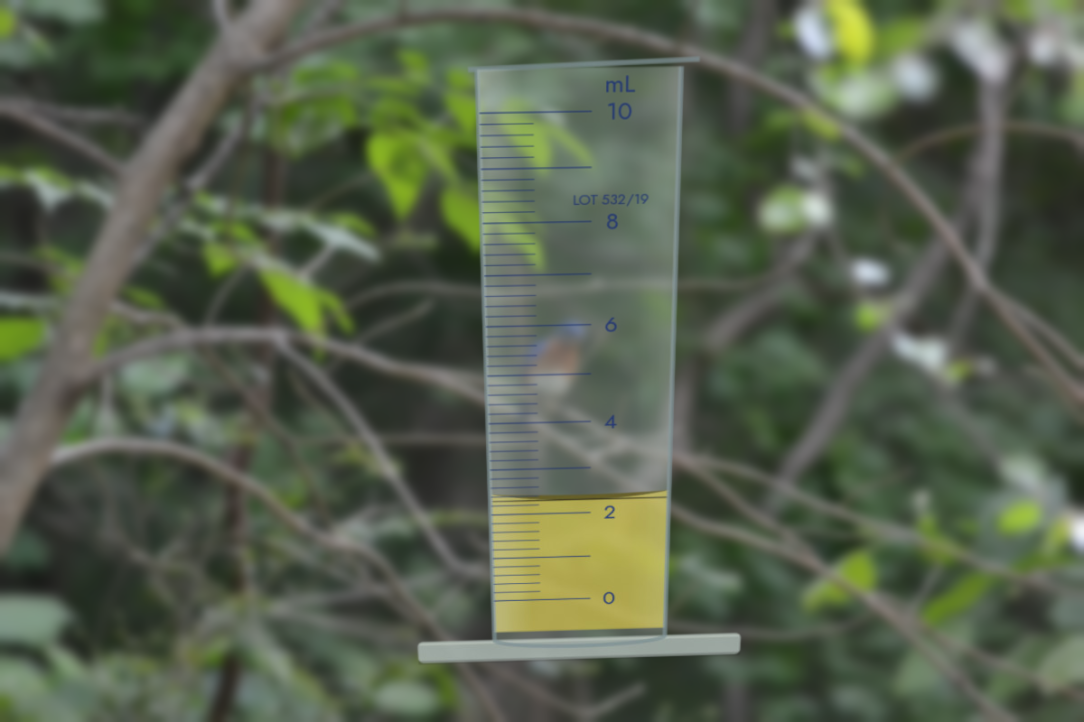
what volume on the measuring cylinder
2.3 mL
